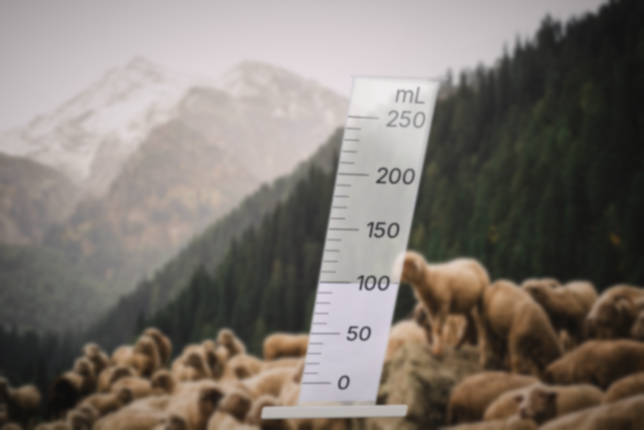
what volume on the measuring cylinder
100 mL
